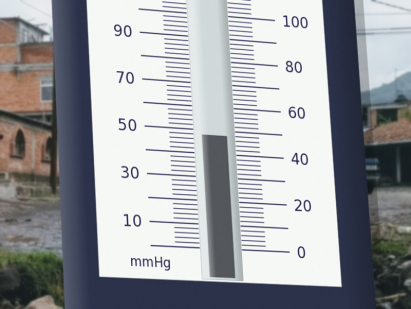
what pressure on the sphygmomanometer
48 mmHg
